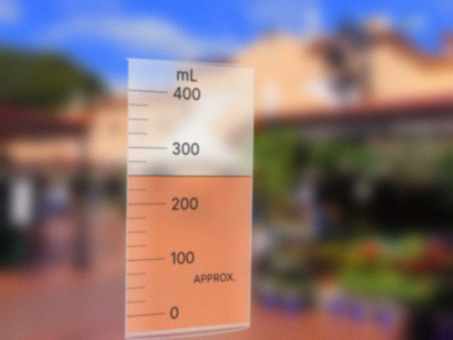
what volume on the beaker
250 mL
